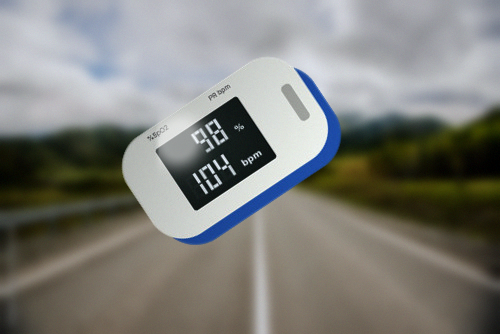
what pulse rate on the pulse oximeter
104 bpm
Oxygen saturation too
98 %
